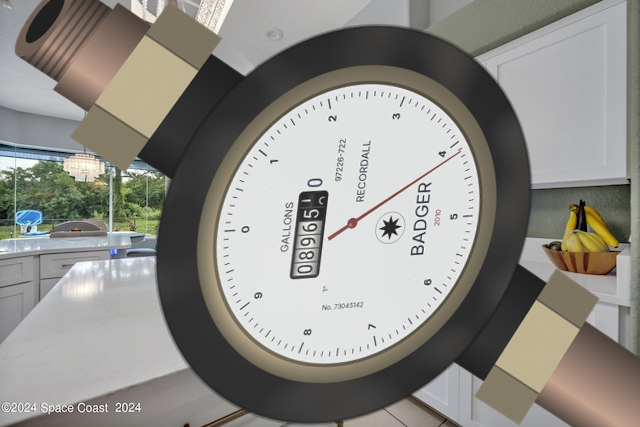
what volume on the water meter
896514.1 gal
